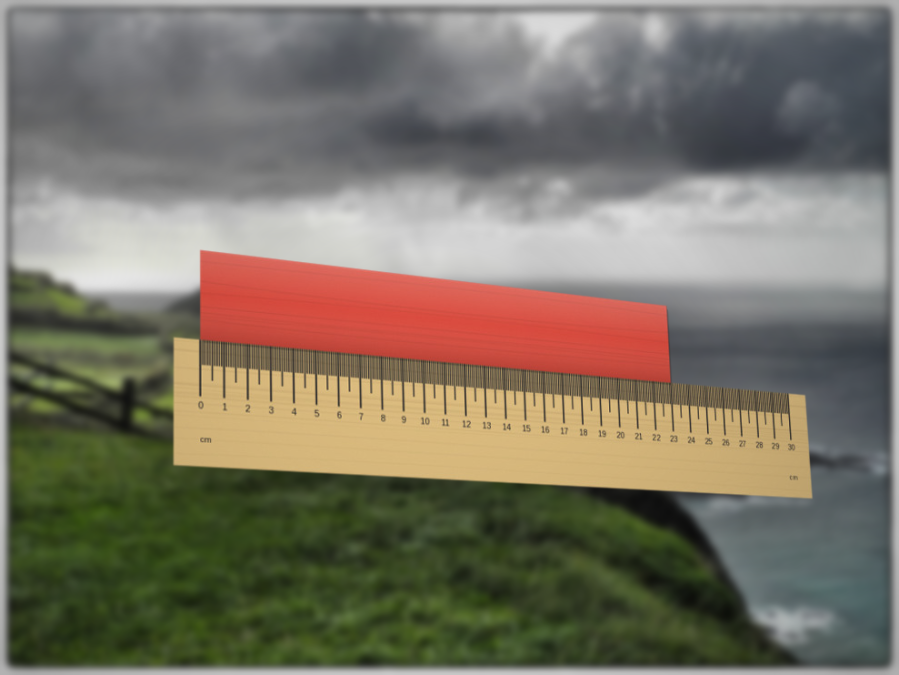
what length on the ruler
23 cm
